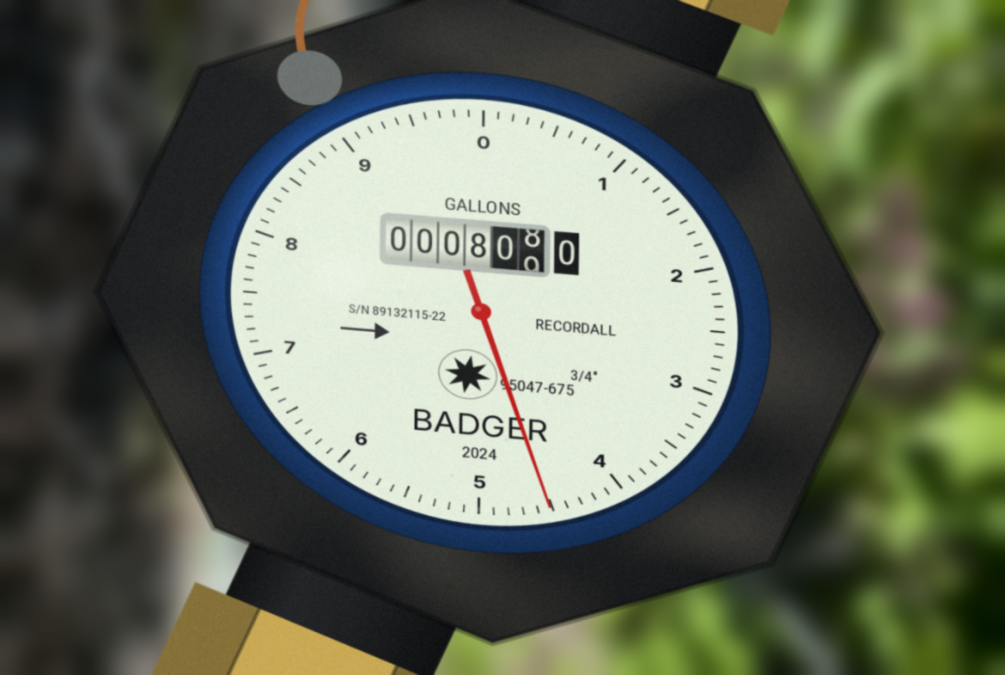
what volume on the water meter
8084.5 gal
